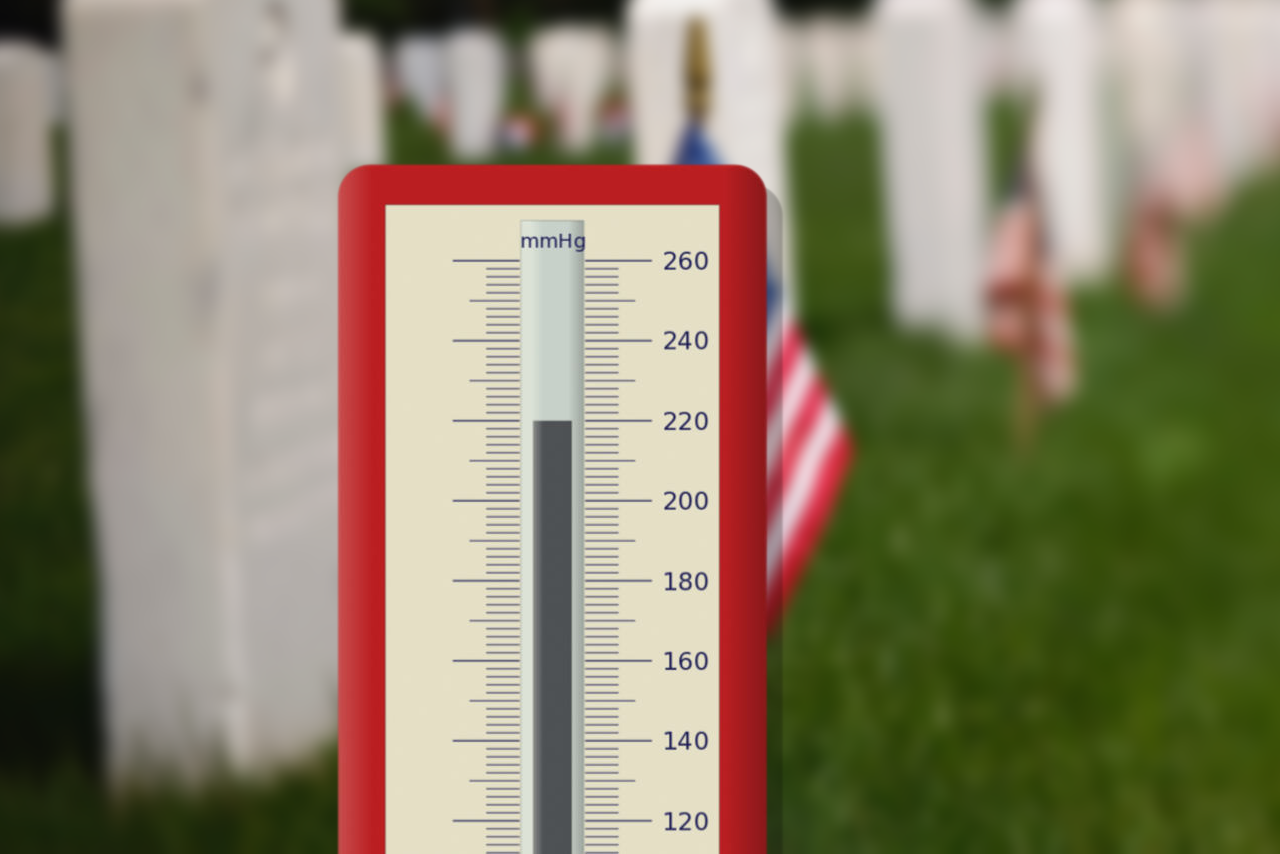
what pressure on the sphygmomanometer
220 mmHg
